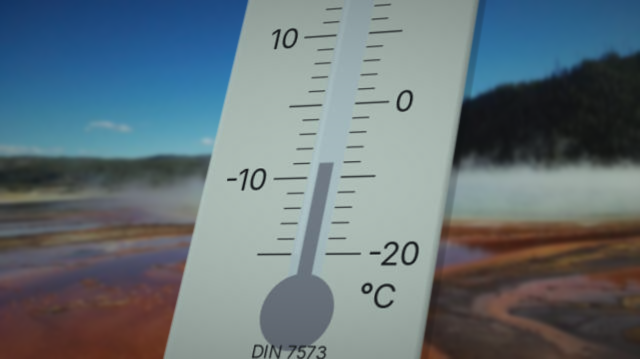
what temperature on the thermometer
-8 °C
